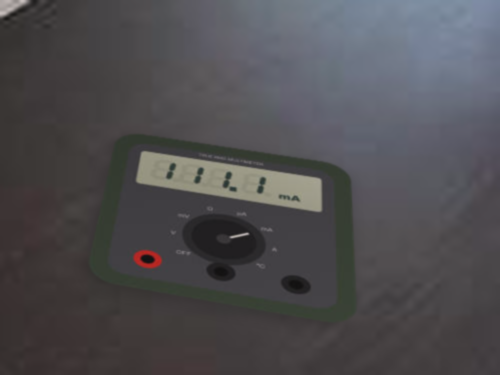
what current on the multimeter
111.1 mA
